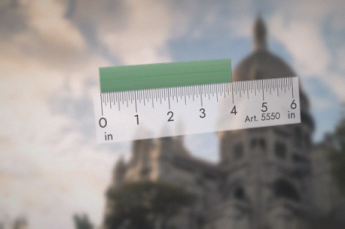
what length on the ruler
4 in
